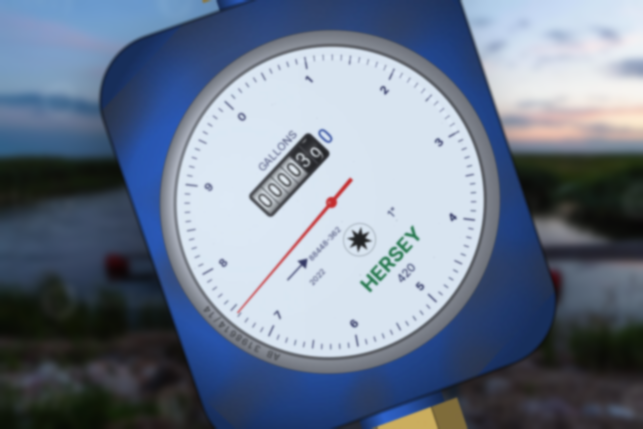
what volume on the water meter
387.4 gal
